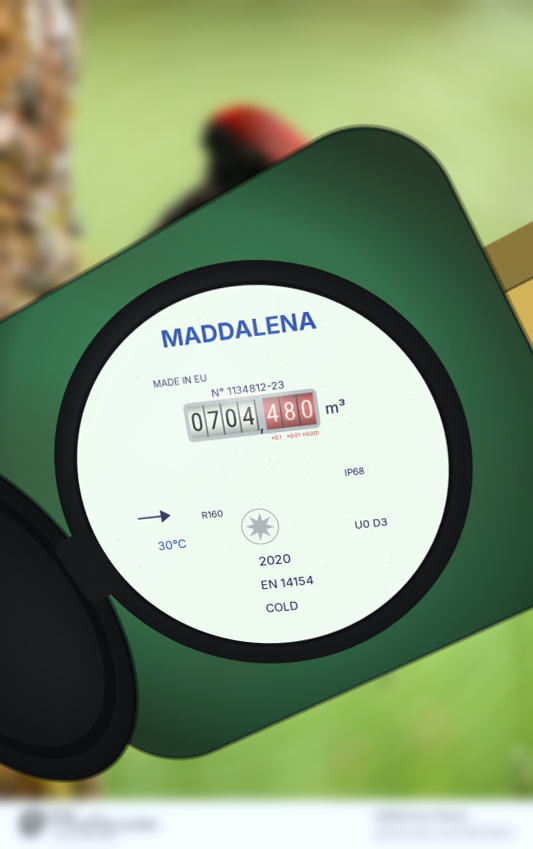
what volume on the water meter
704.480 m³
